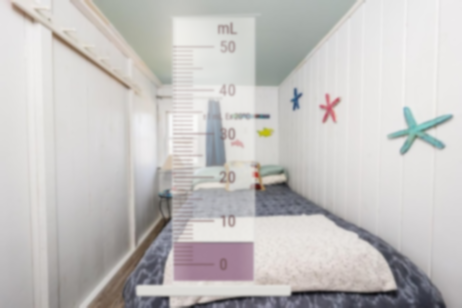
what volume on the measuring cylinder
5 mL
